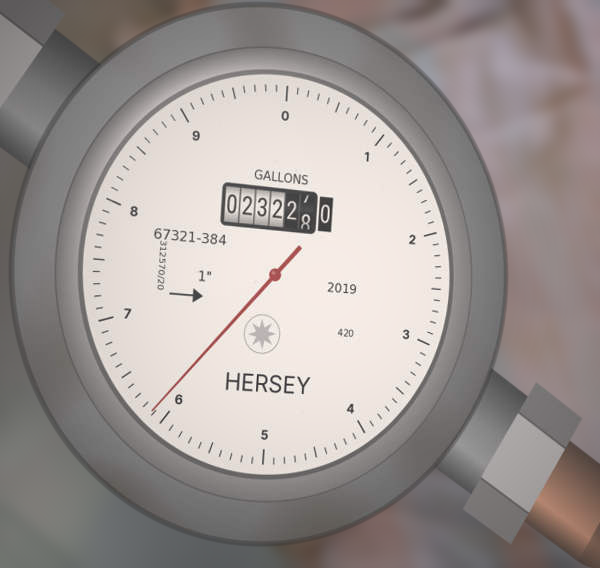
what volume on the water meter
232276.1 gal
